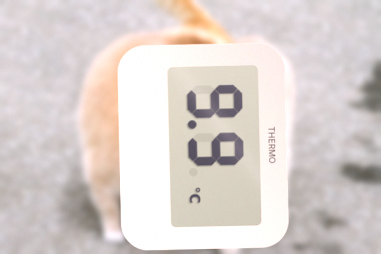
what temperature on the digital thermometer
9.9 °C
